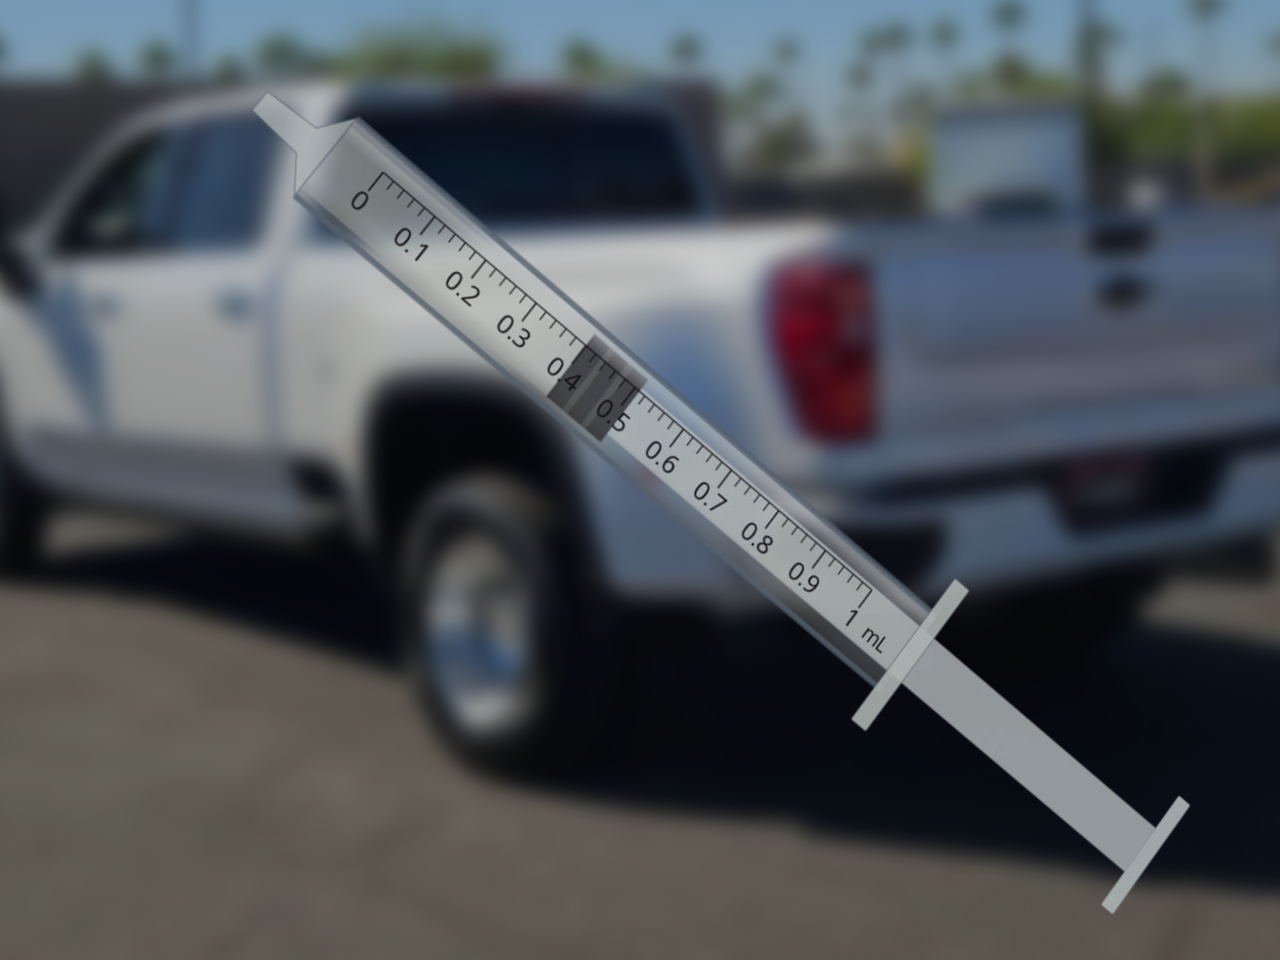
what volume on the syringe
0.4 mL
